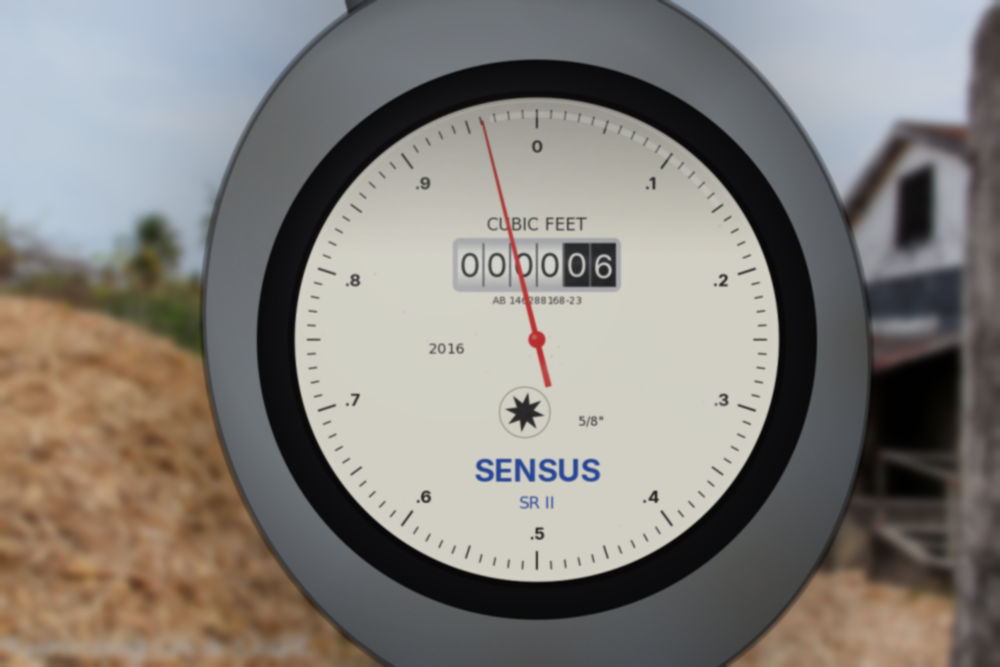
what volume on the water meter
5.96 ft³
